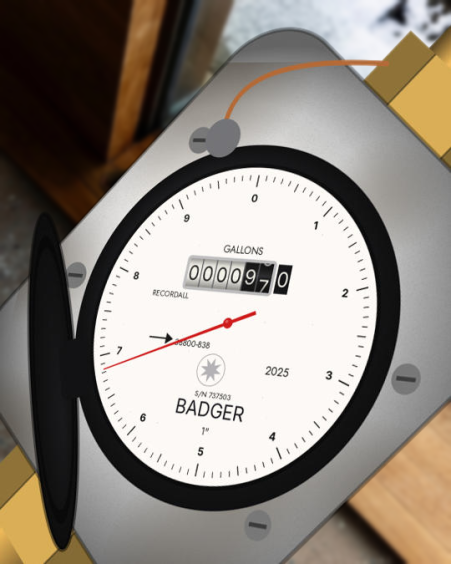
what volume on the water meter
966.8 gal
